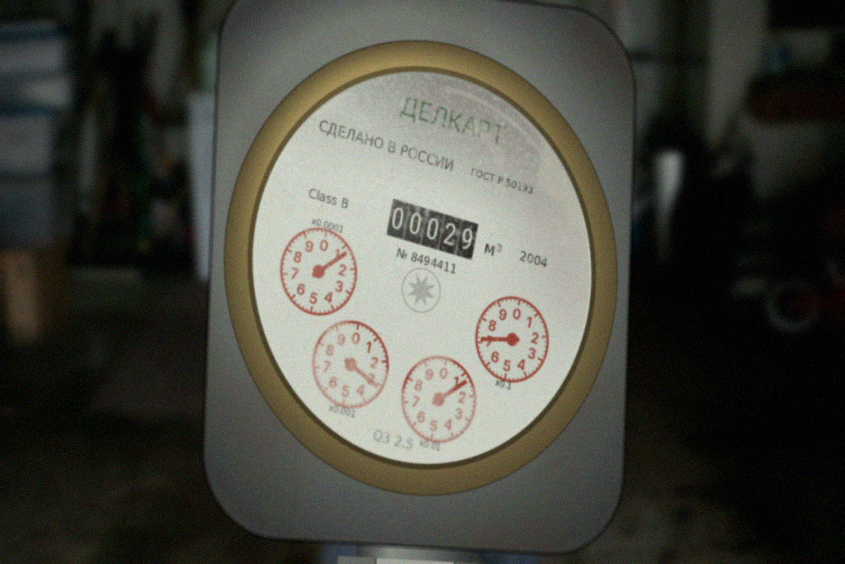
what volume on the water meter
29.7131 m³
